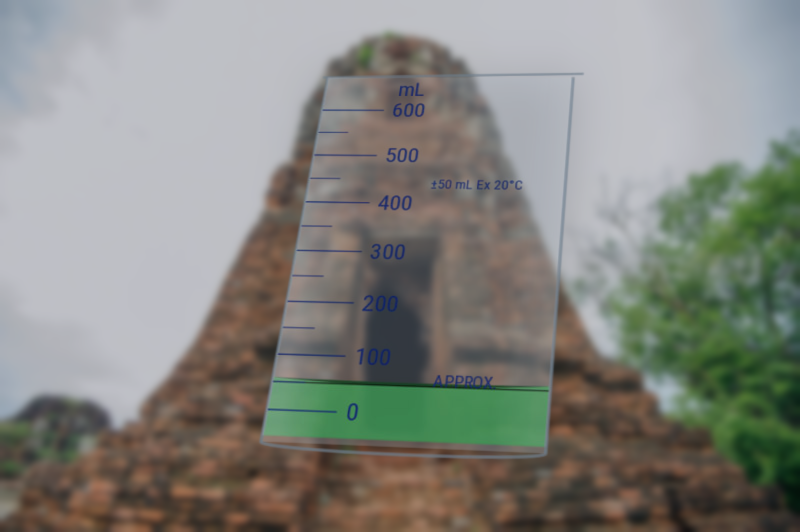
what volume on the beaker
50 mL
